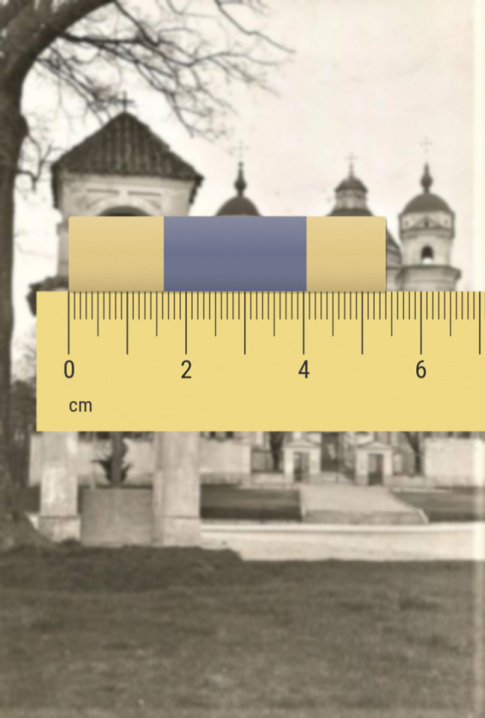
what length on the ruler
5.4 cm
